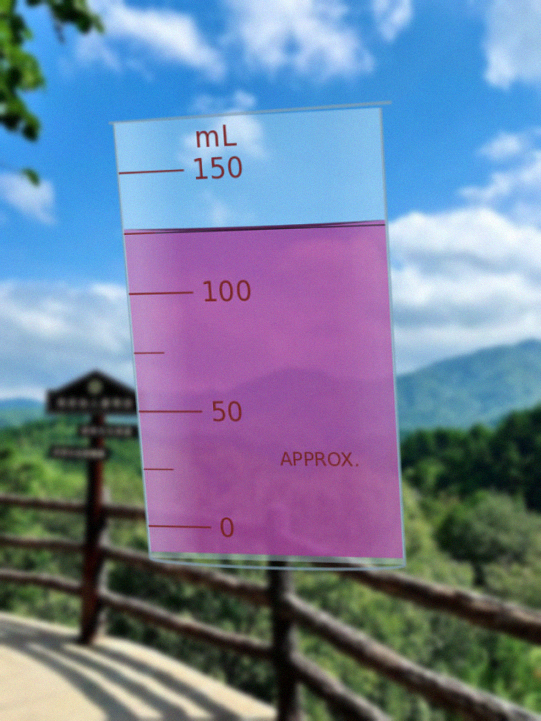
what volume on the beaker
125 mL
